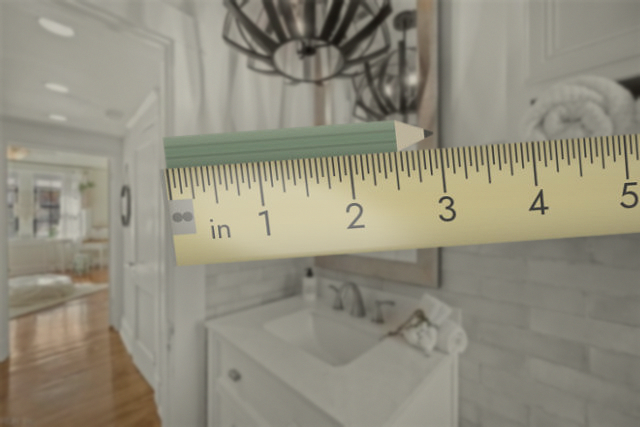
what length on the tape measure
2.9375 in
